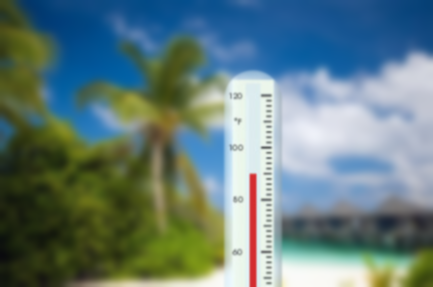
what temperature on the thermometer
90 °F
